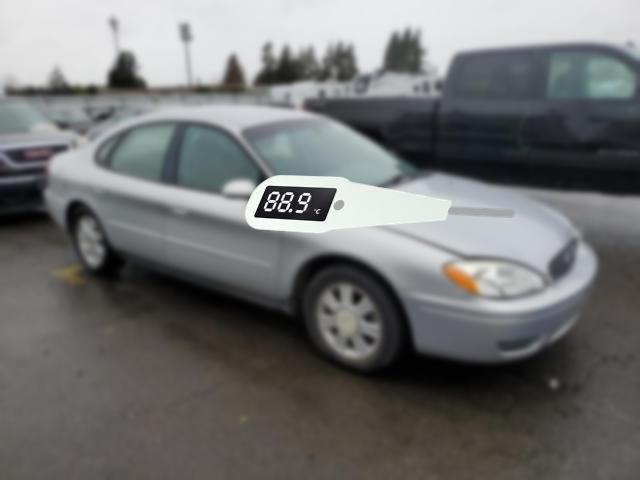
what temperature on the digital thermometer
88.9 °C
